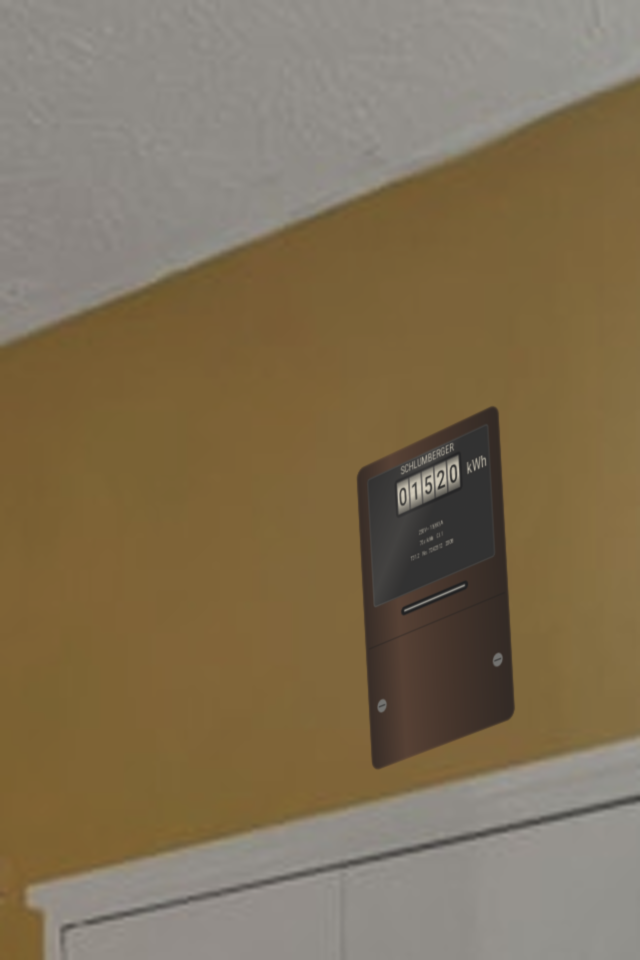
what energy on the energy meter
1520 kWh
